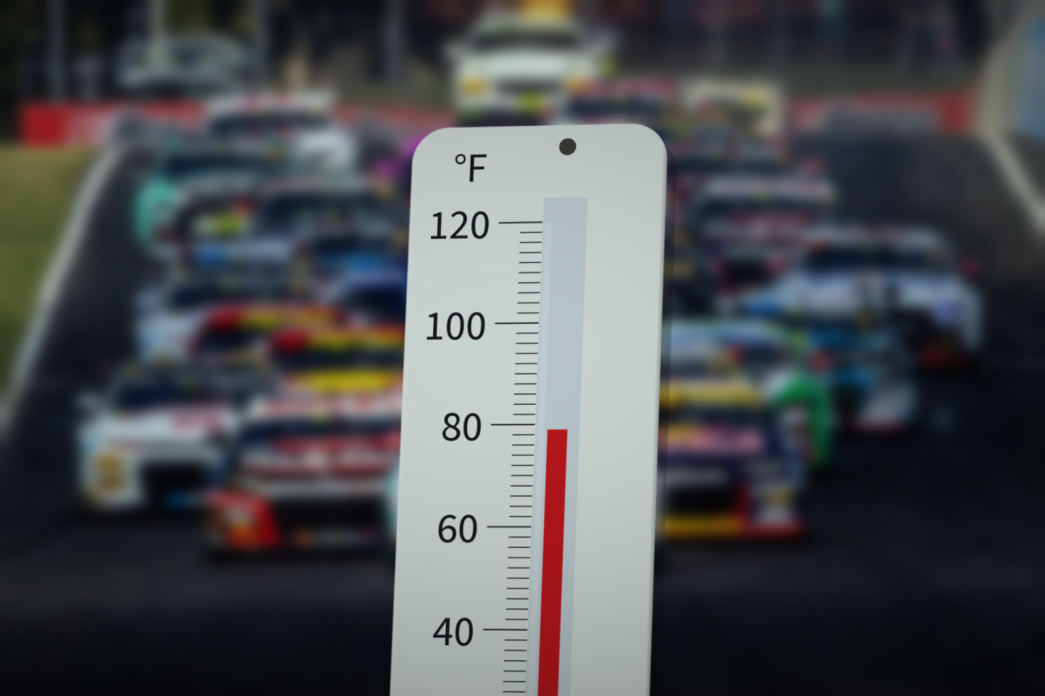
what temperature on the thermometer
79 °F
